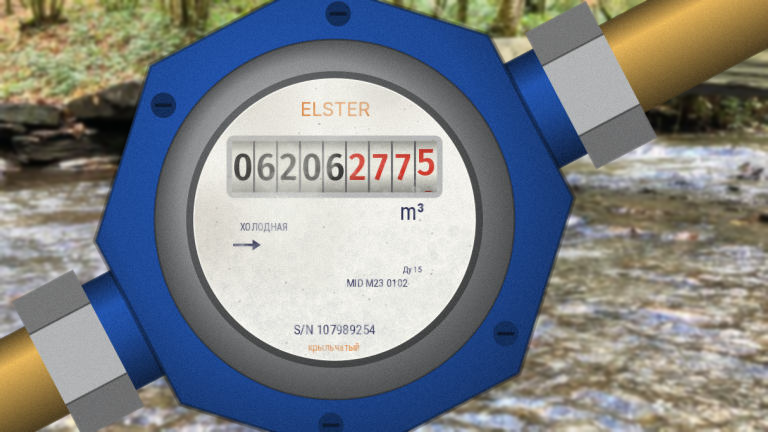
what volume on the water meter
6206.2775 m³
